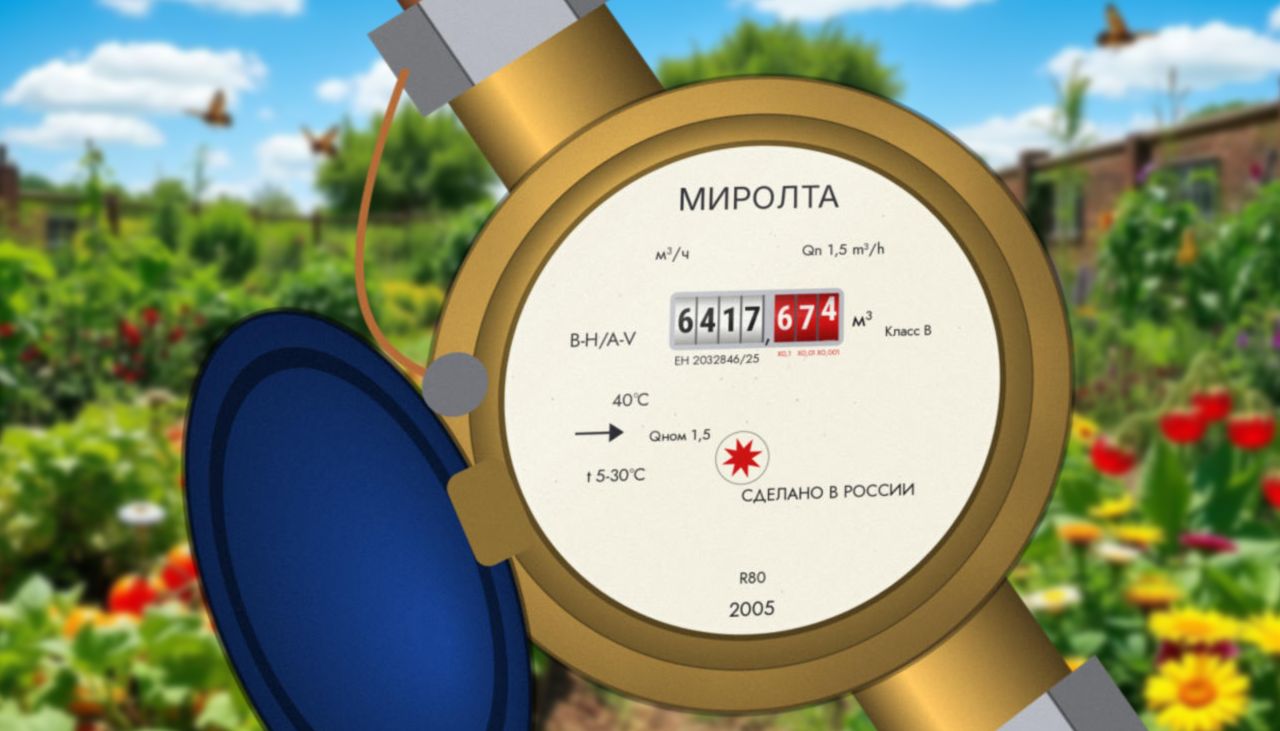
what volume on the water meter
6417.674 m³
